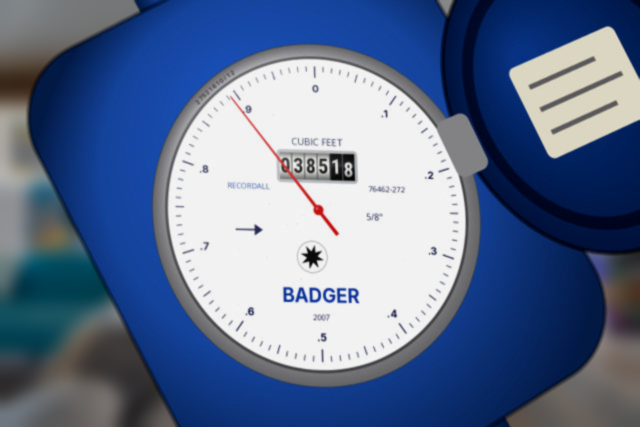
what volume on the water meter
38517.89 ft³
